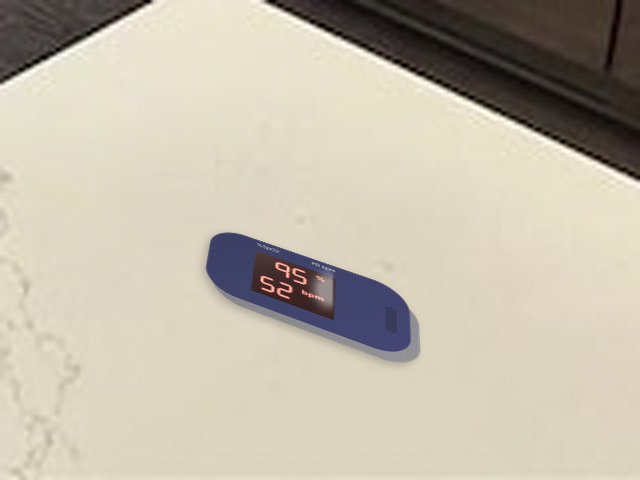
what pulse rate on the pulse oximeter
52 bpm
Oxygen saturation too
95 %
